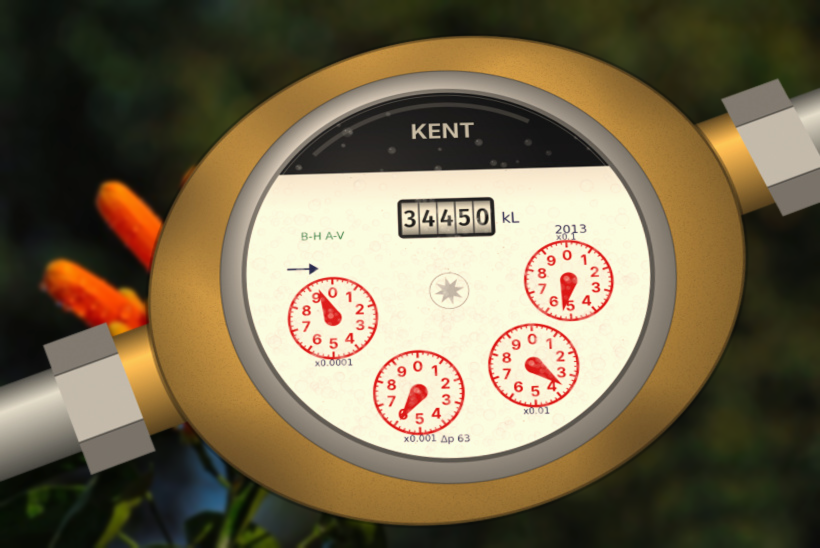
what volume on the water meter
34450.5359 kL
